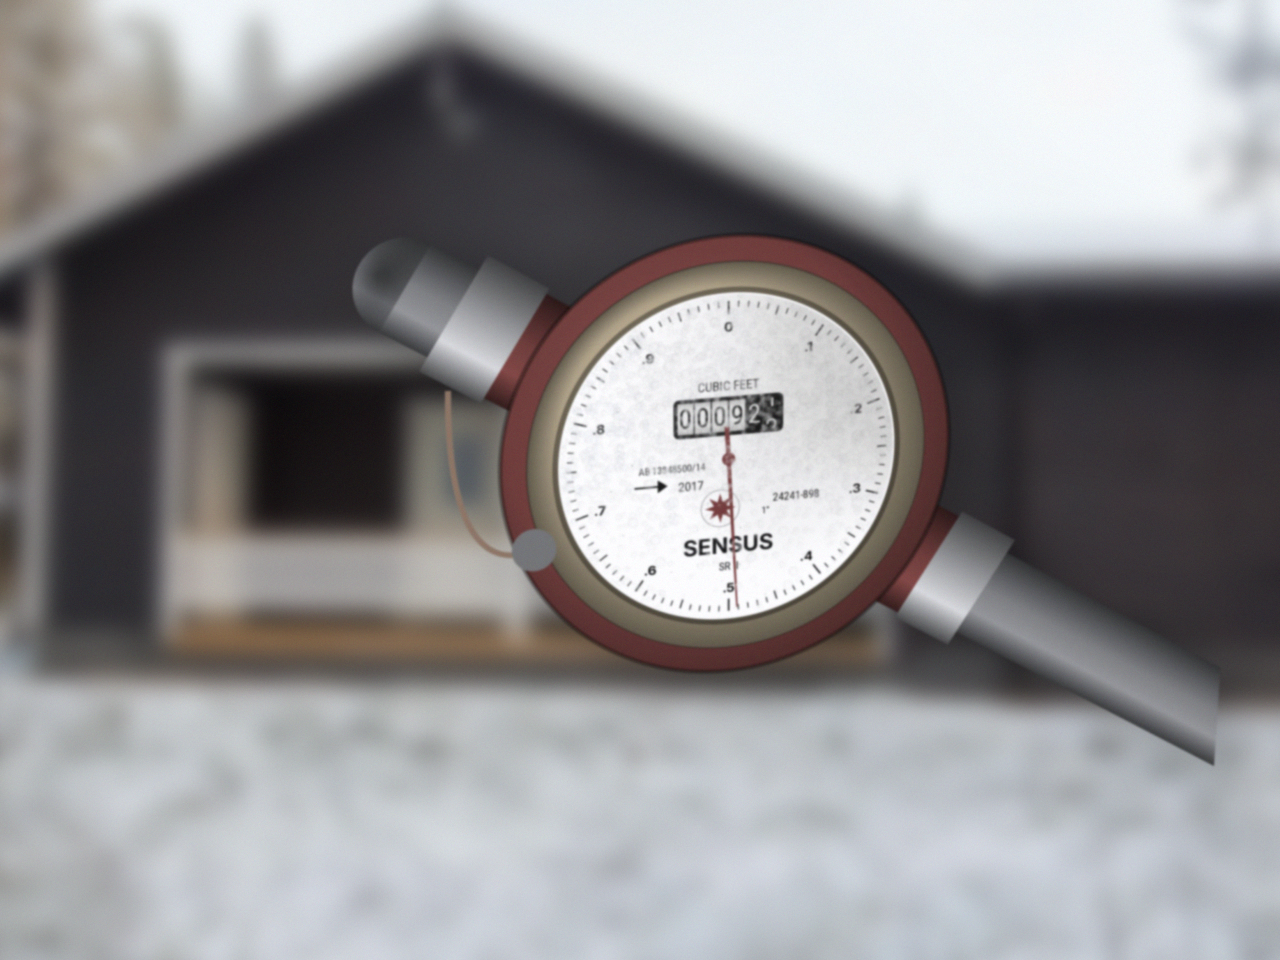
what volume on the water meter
921.49 ft³
